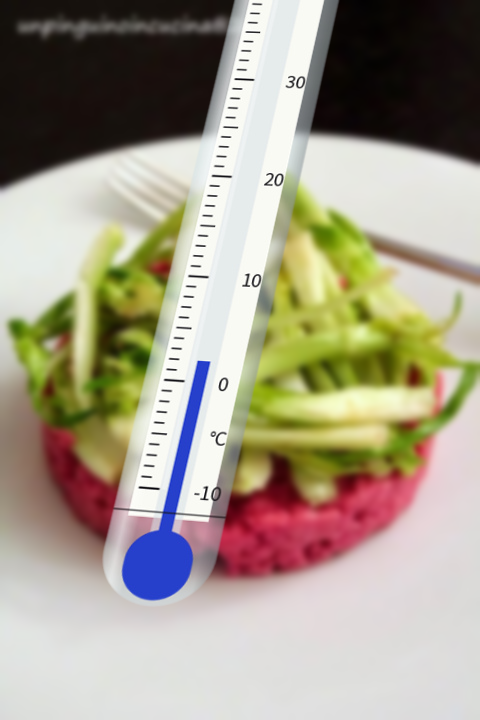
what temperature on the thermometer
2 °C
